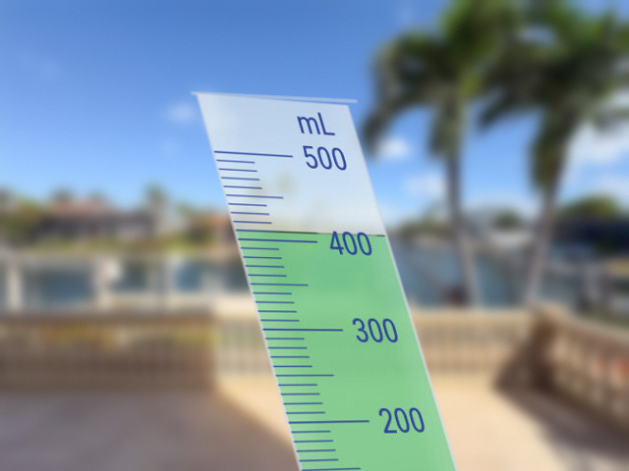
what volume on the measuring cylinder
410 mL
